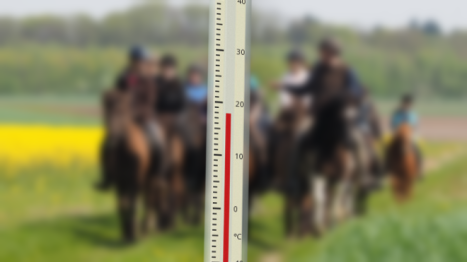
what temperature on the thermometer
18 °C
